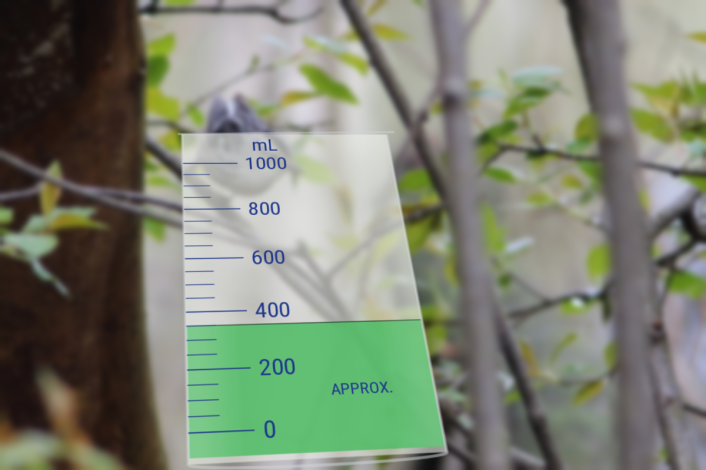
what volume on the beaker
350 mL
